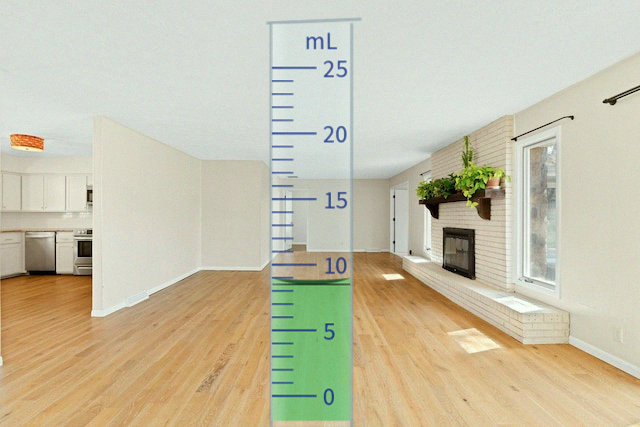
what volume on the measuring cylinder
8.5 mL
